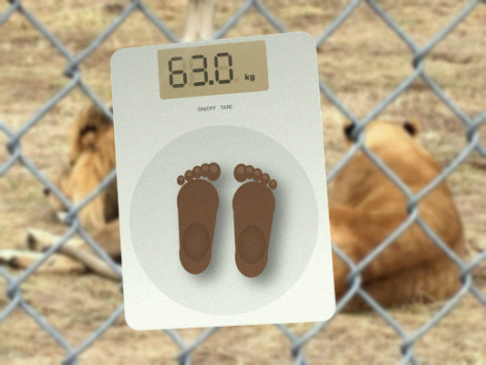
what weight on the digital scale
63.0 kg
